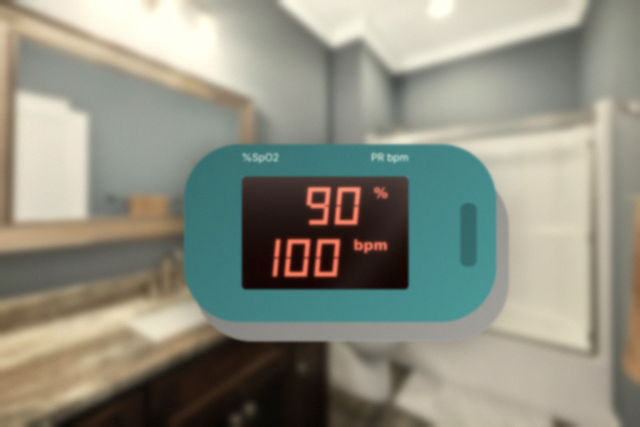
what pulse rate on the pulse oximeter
100 bpm
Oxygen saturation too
90 %
